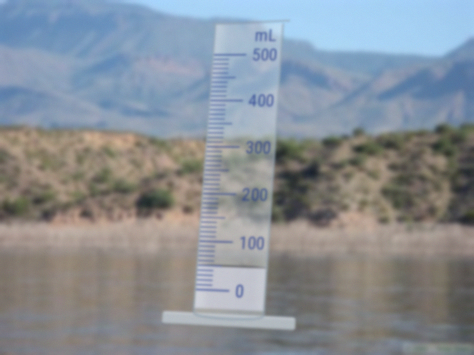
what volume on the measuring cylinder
50 mL
